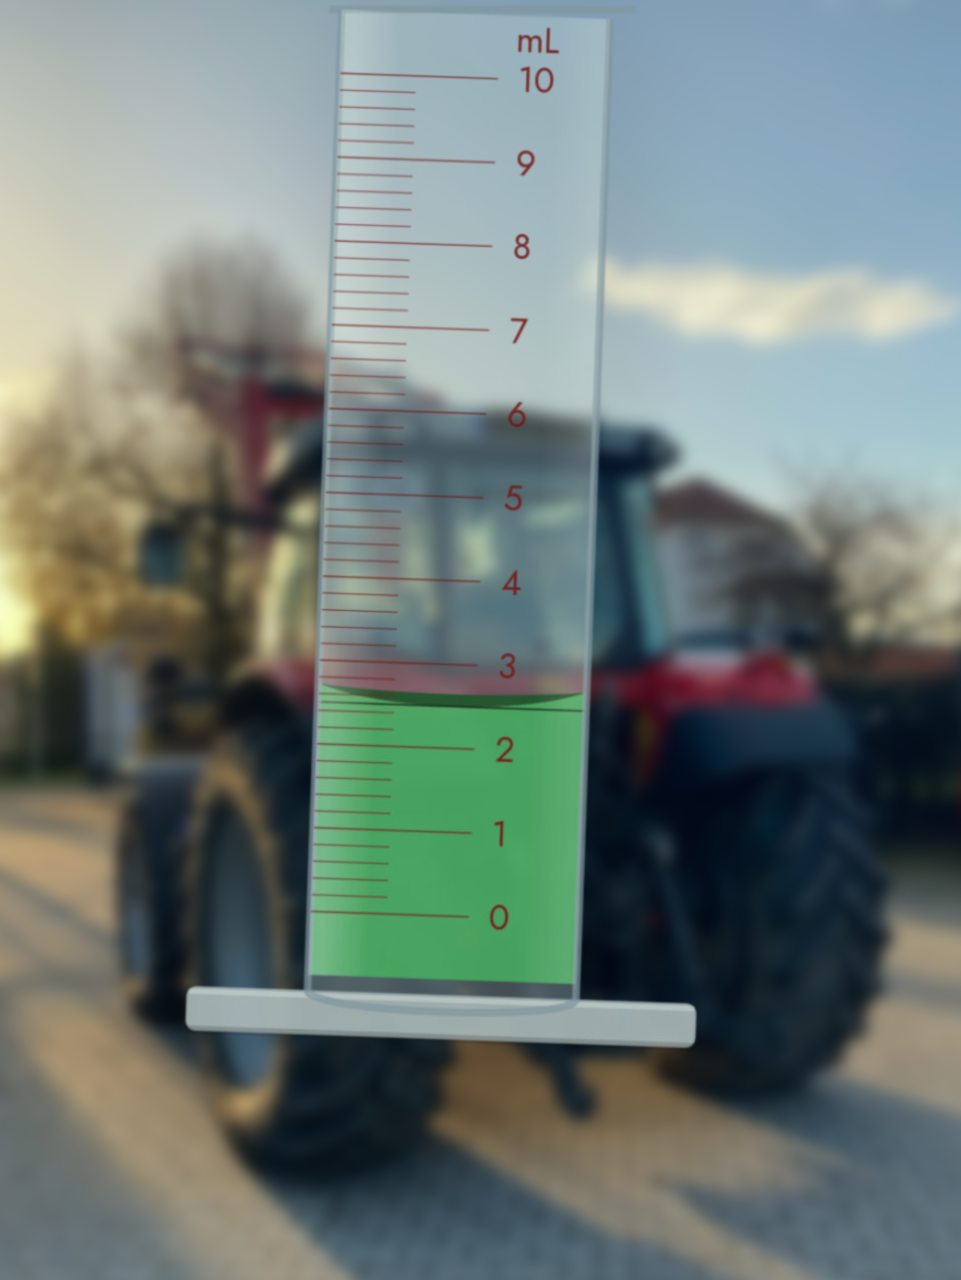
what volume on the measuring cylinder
2.5 mL
